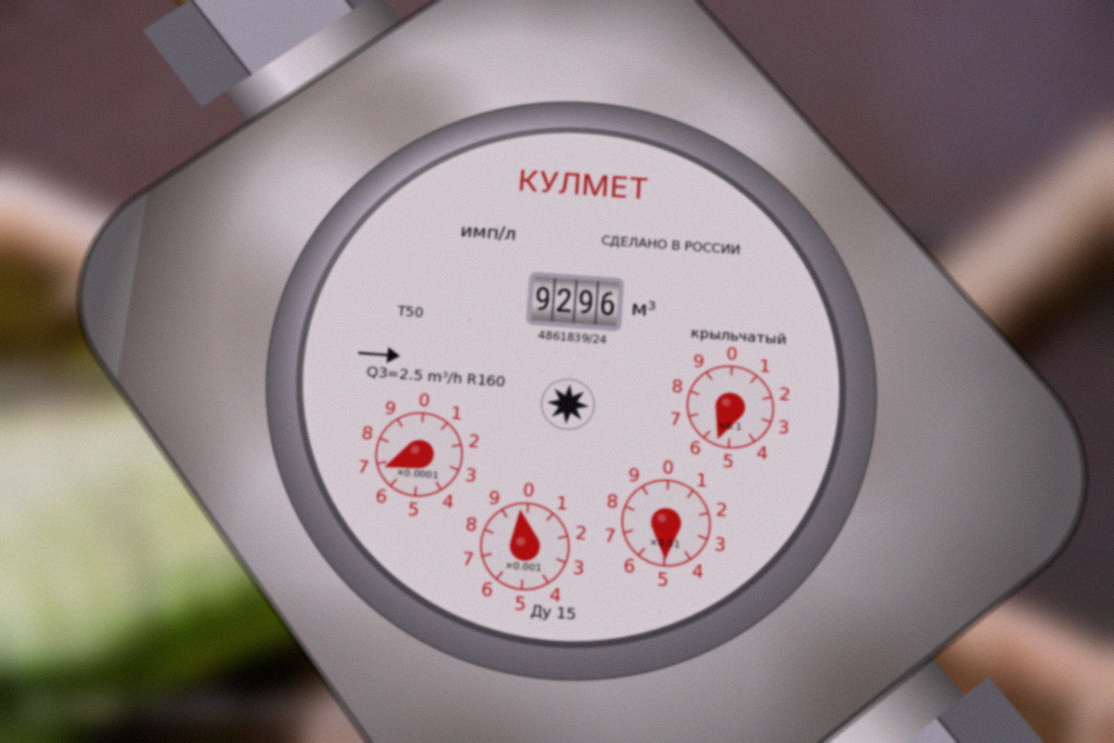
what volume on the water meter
9296.5496 m³
